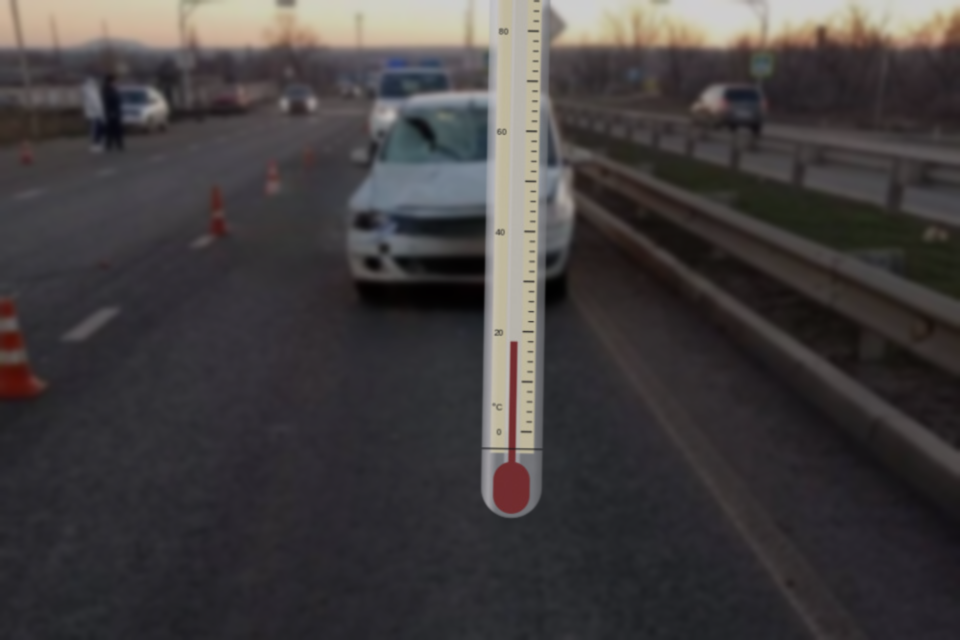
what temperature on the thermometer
18 °C
